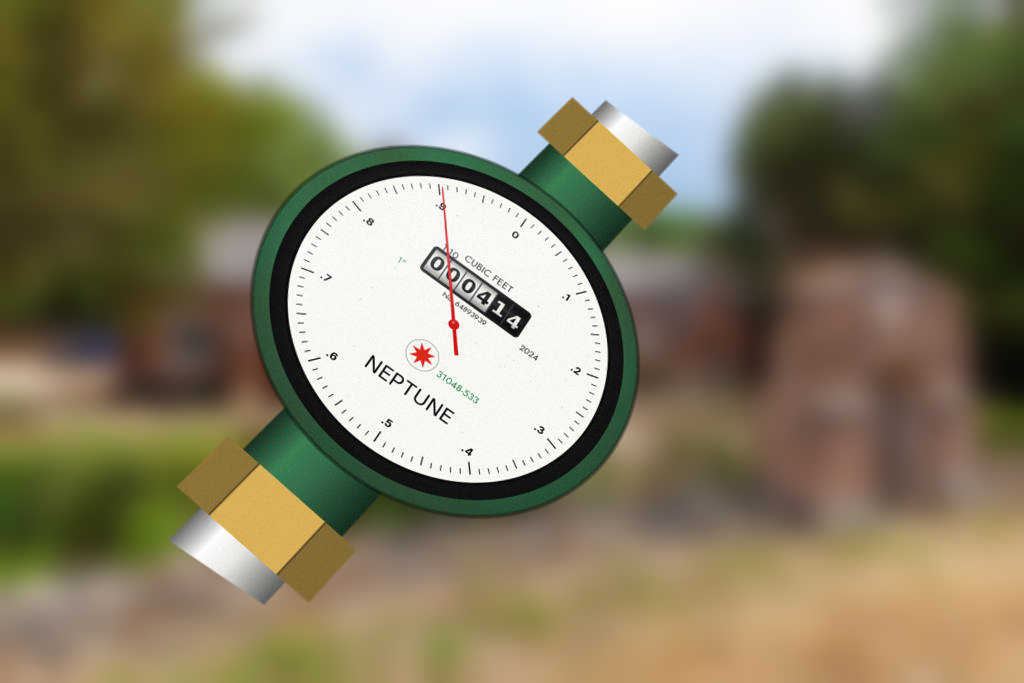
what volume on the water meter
413.90 ft³
